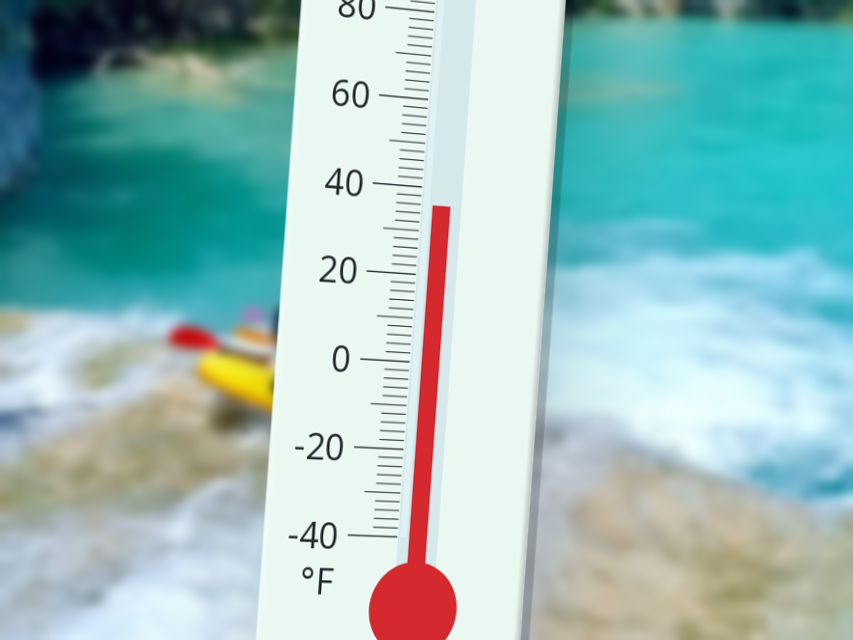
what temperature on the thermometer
36 °F
